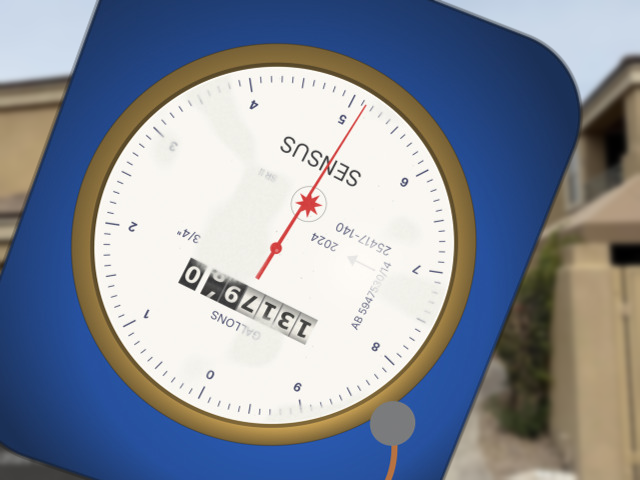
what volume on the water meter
1317975.1 gal
